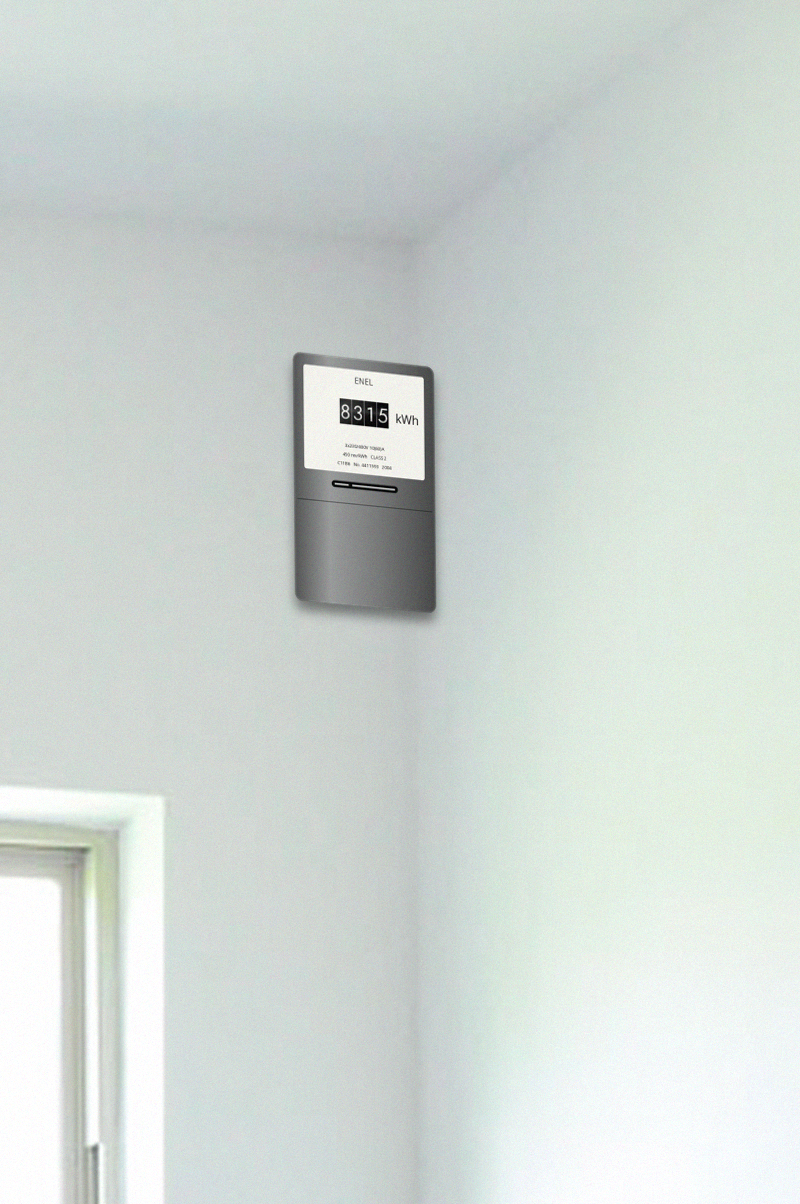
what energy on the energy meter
8315 kWh
